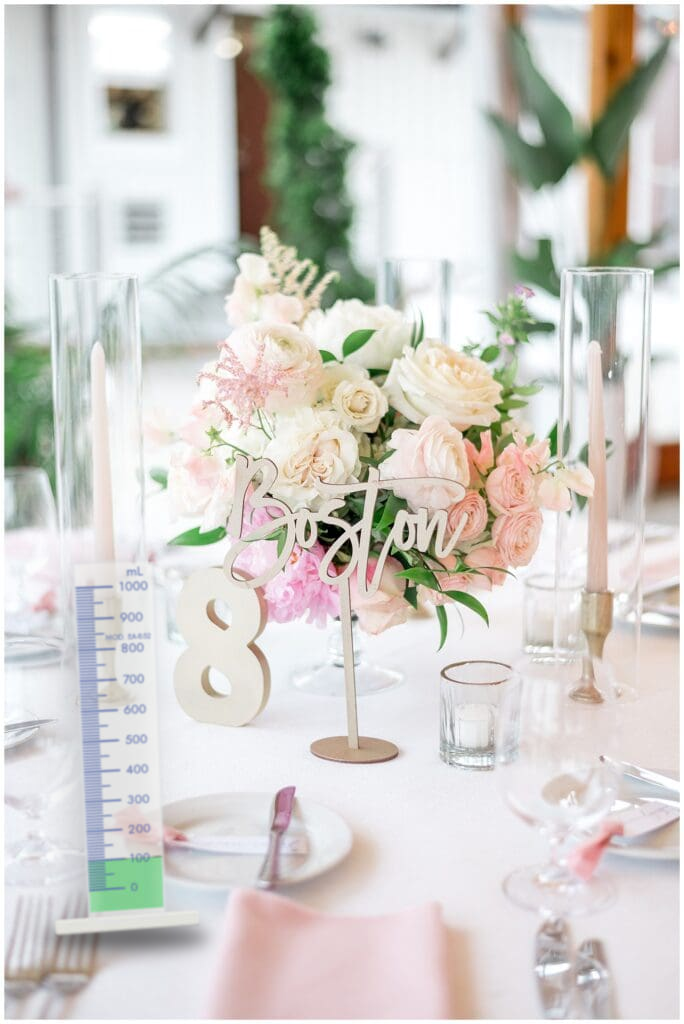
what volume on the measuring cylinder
100 mL
